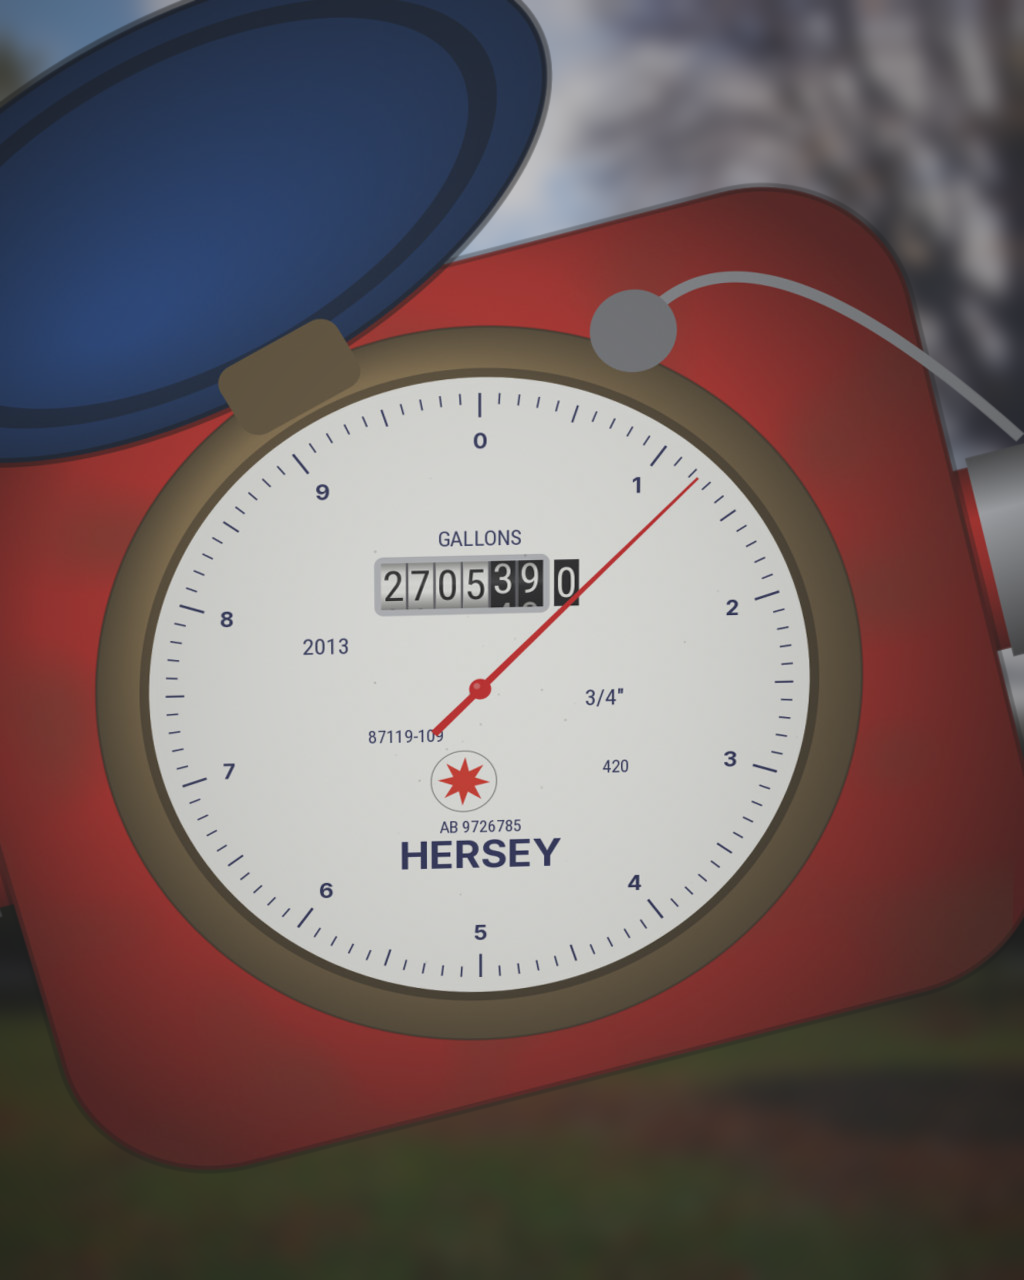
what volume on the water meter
2705391.2 gal
